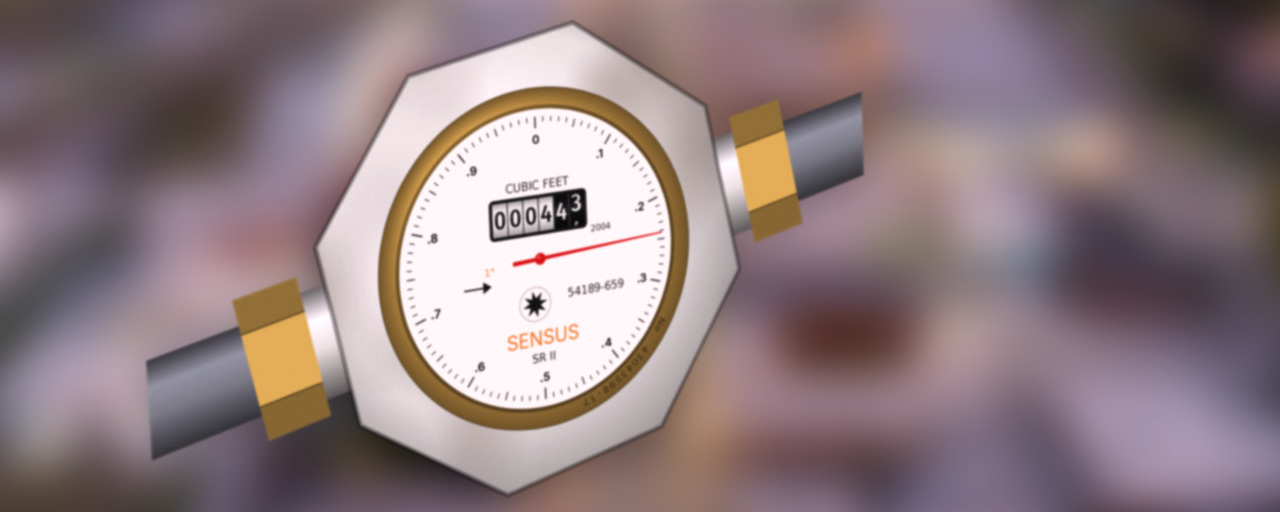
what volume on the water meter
443.24 ft³
